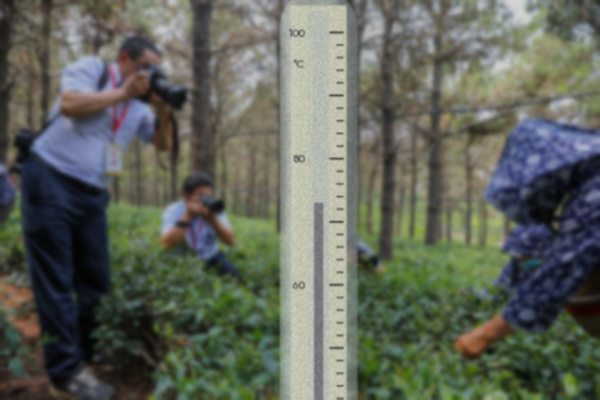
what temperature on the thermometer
73 °C
